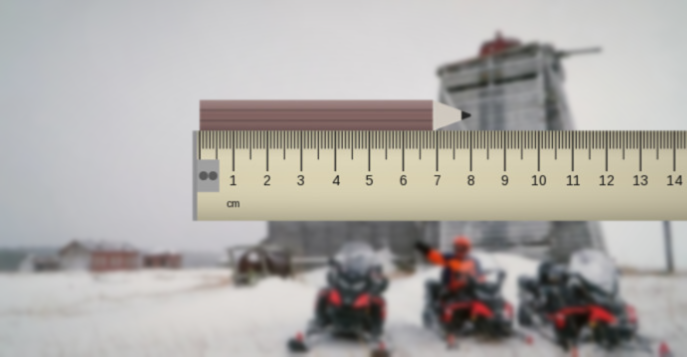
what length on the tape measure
8 cm
